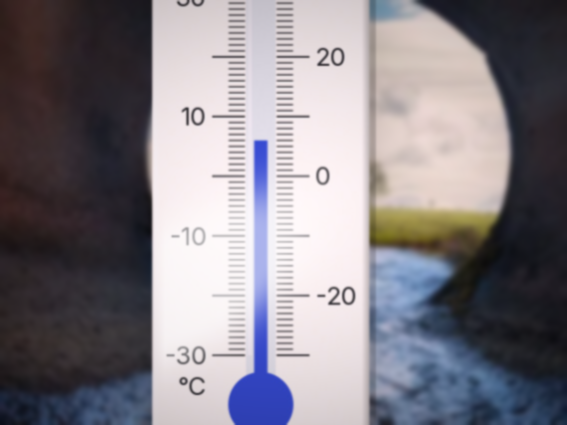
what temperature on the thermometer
6 °C
